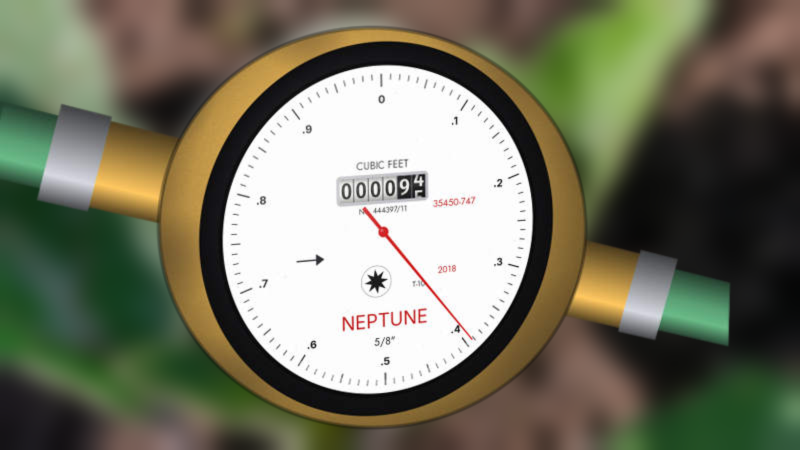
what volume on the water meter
94.39 ft³
